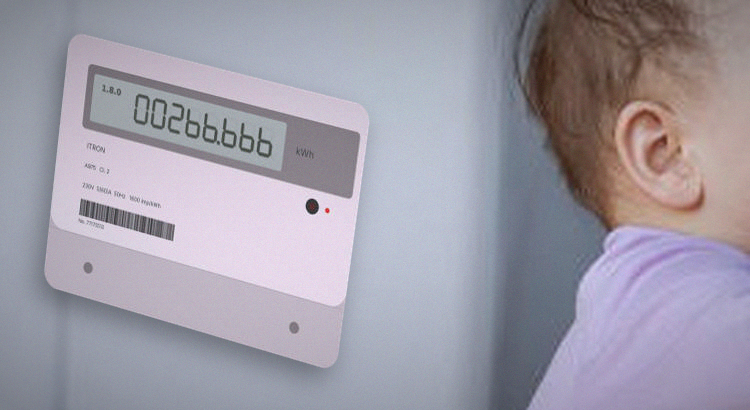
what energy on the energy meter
266.666 kWh
